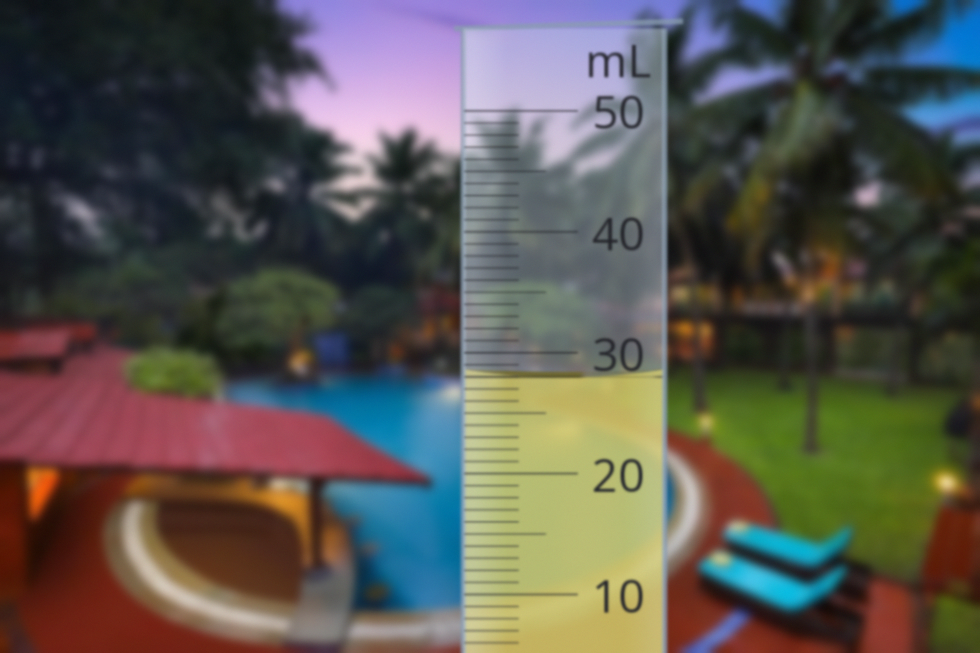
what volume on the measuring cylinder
28 mL
